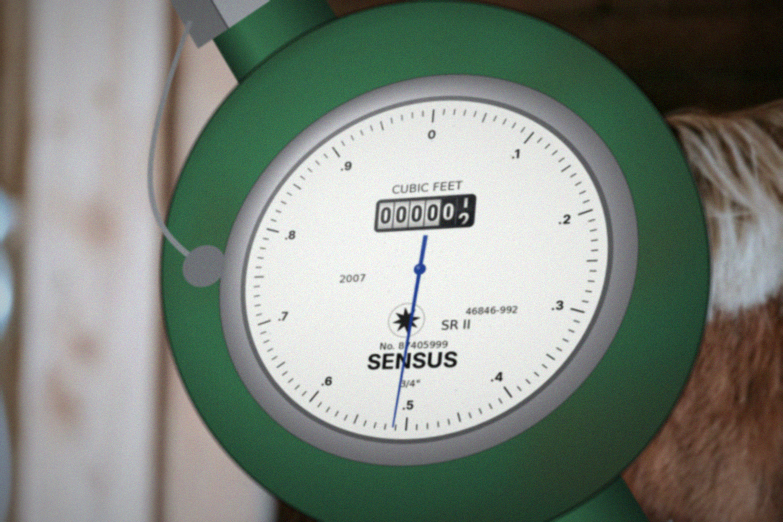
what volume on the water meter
1.51 ft³
